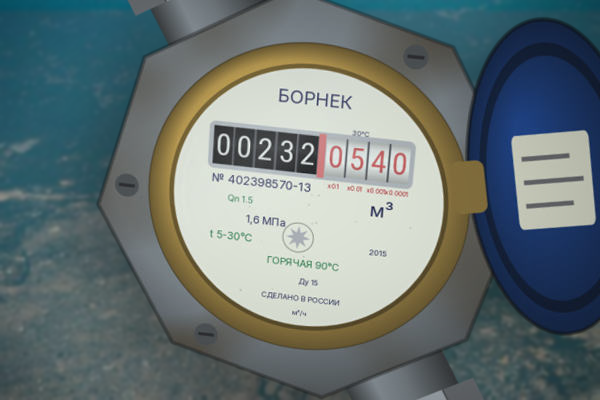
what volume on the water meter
232.0540 m³
